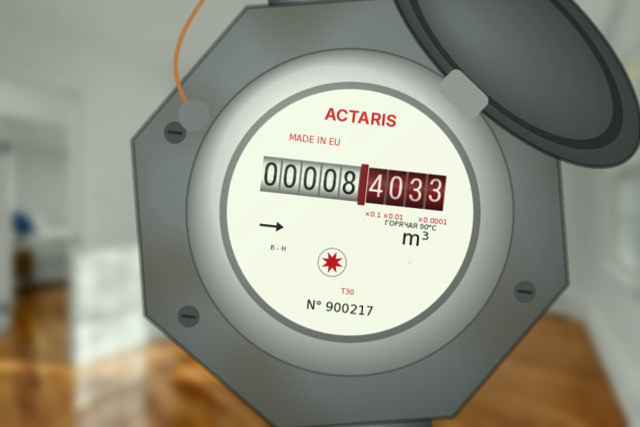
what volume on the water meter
8.4033 m³
